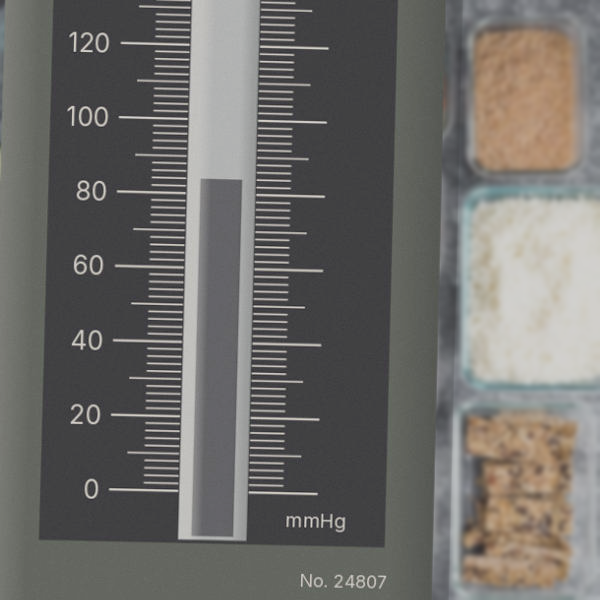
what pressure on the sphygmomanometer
84 mmHg
